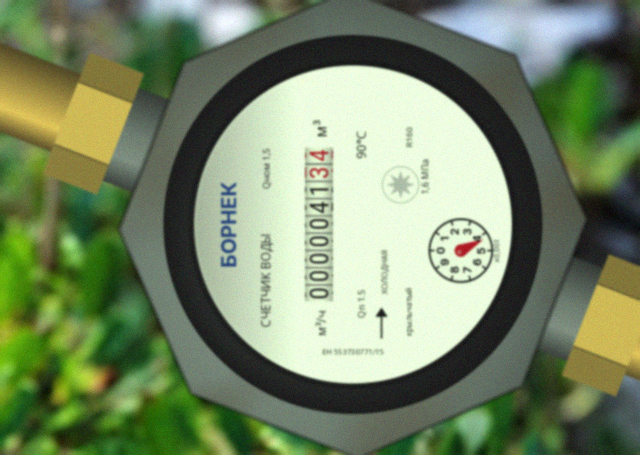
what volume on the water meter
41.344 m³
